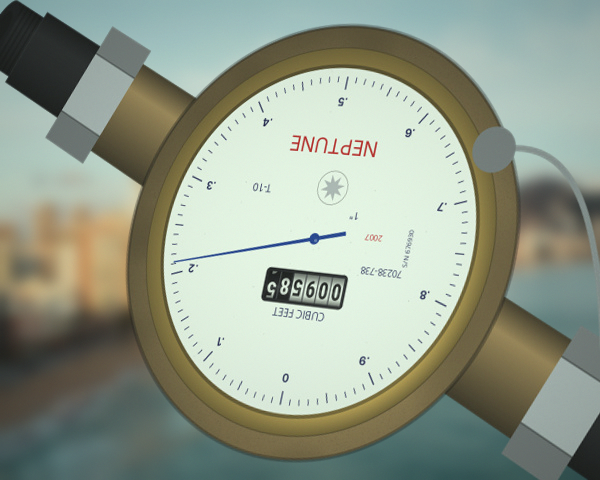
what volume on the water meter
9585.21 ft³
